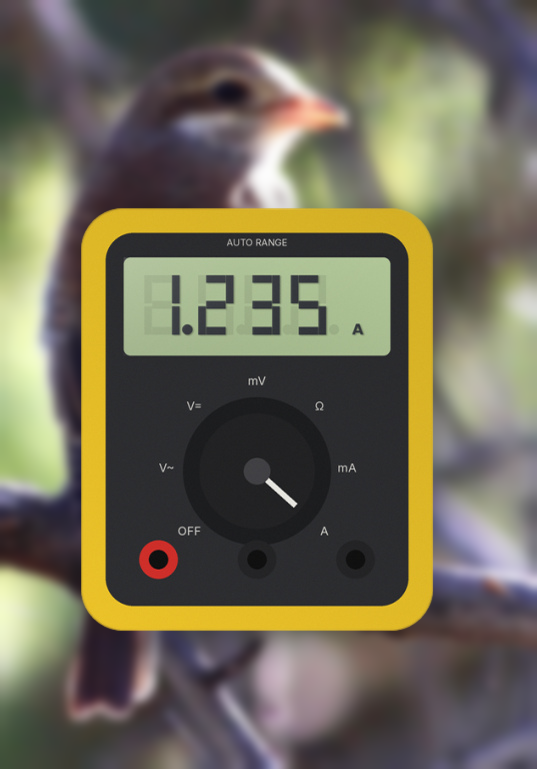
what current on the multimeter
1.235 A
